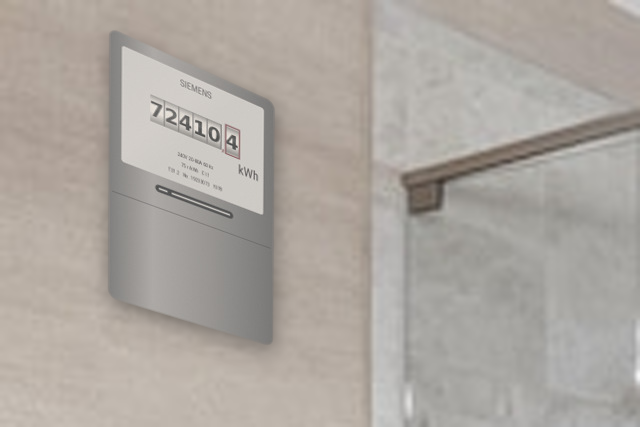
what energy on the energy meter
72410.4 kWh
